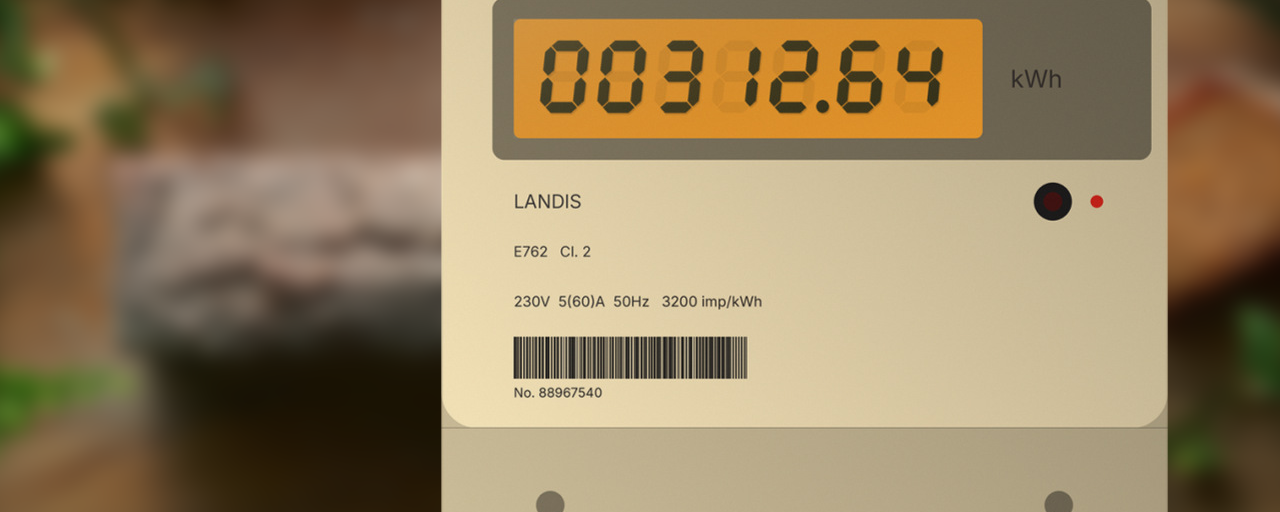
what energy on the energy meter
312.64 kWh
